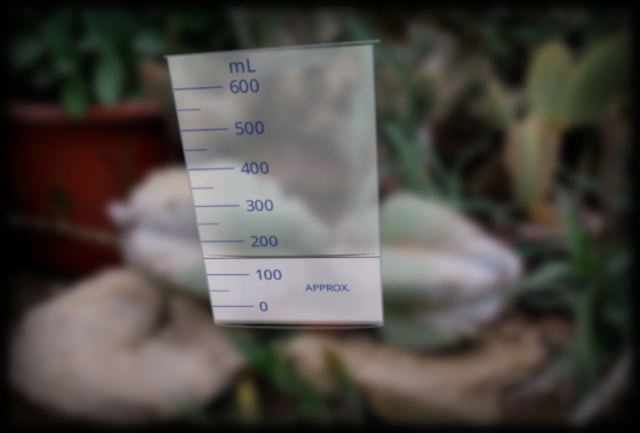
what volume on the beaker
150 mL
